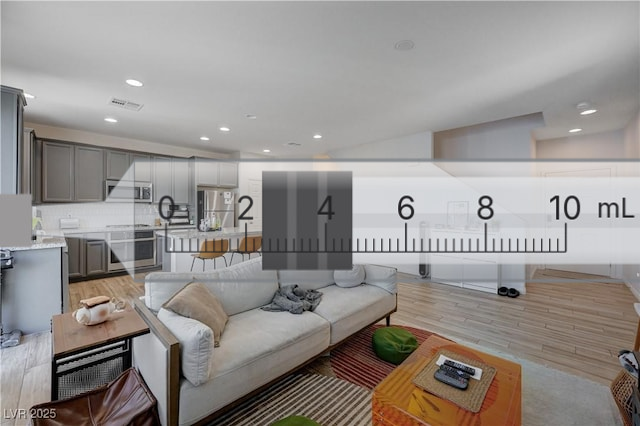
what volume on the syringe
2.4 mL
